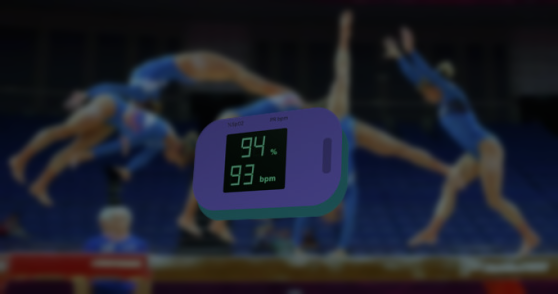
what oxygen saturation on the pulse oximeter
94 %
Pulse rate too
93 bpm
